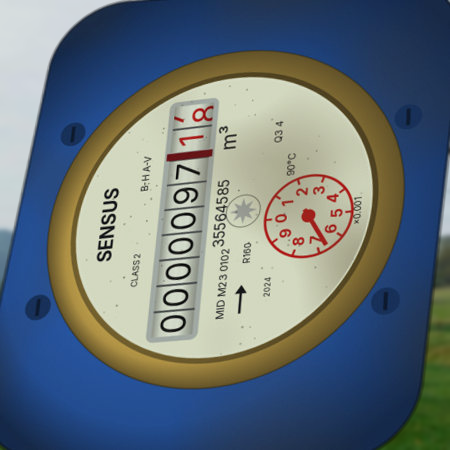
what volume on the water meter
97.176 m³
